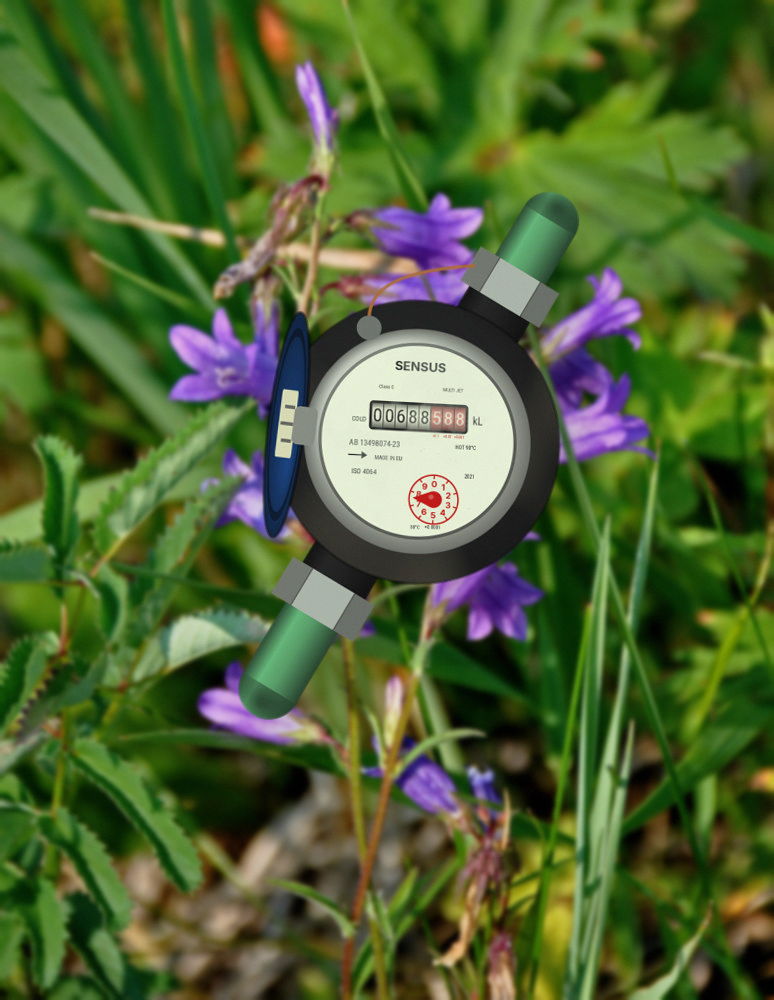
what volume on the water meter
688.5887 kL
